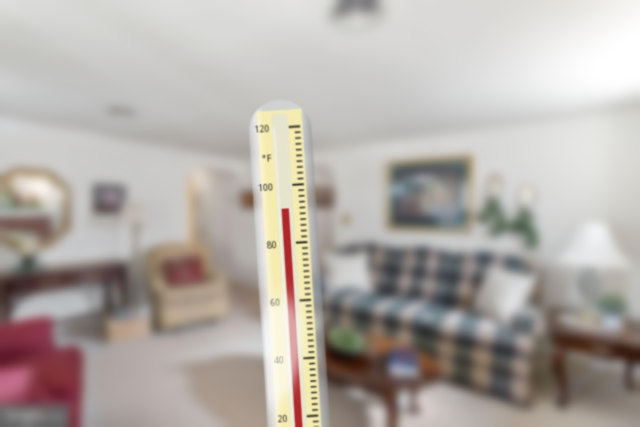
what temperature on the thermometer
92 °F
